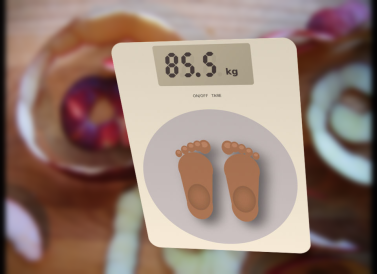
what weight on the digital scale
85.5 kg
